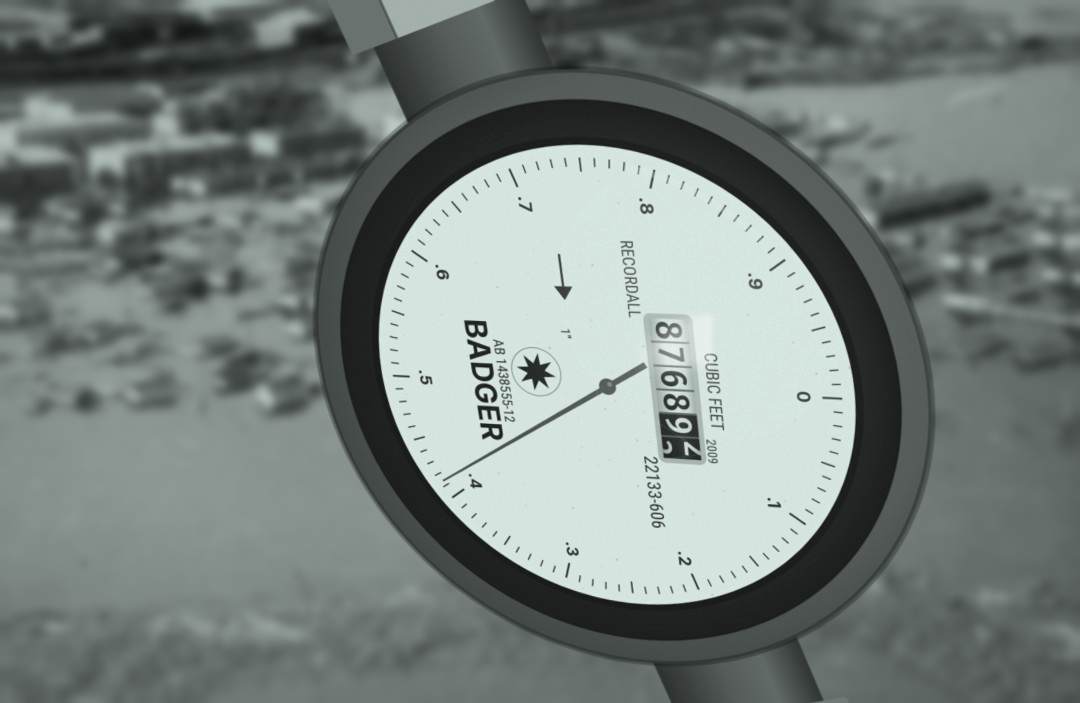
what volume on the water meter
876892.41 ft³
